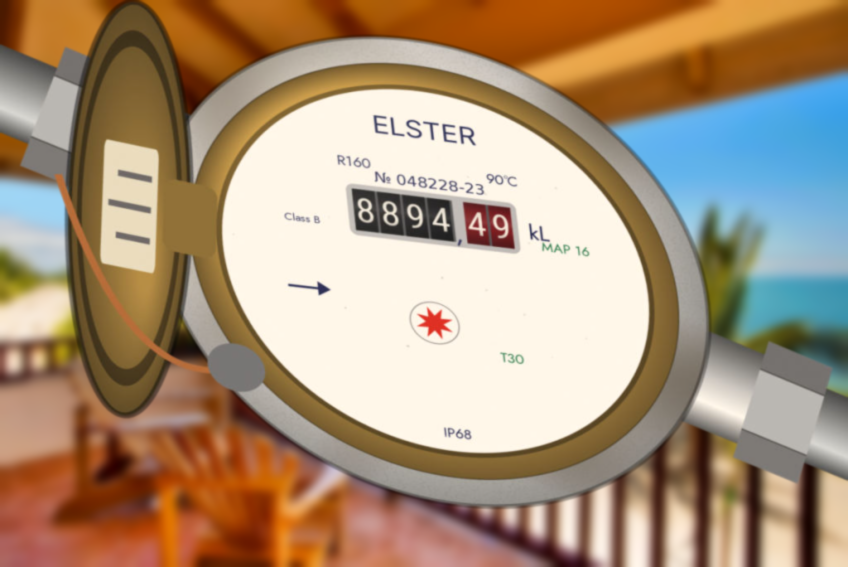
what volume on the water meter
8894.49 kL
